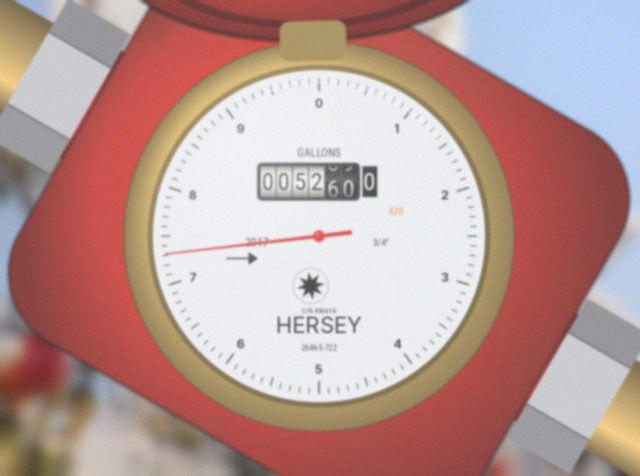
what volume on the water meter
52597.3 gal
